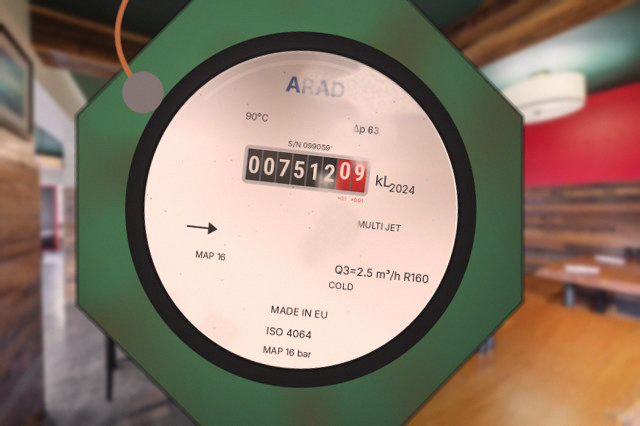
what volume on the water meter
7512.09 kL
